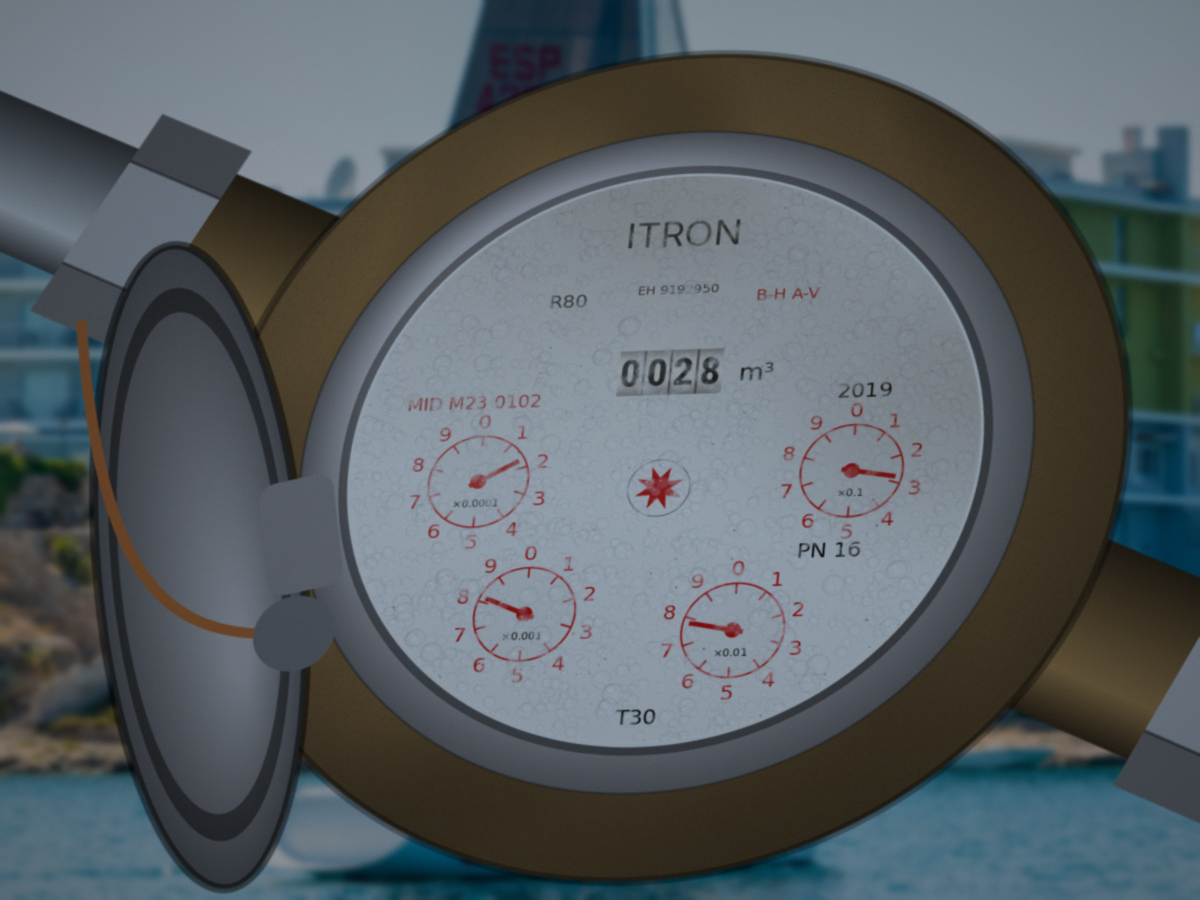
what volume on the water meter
28.2781 m³
